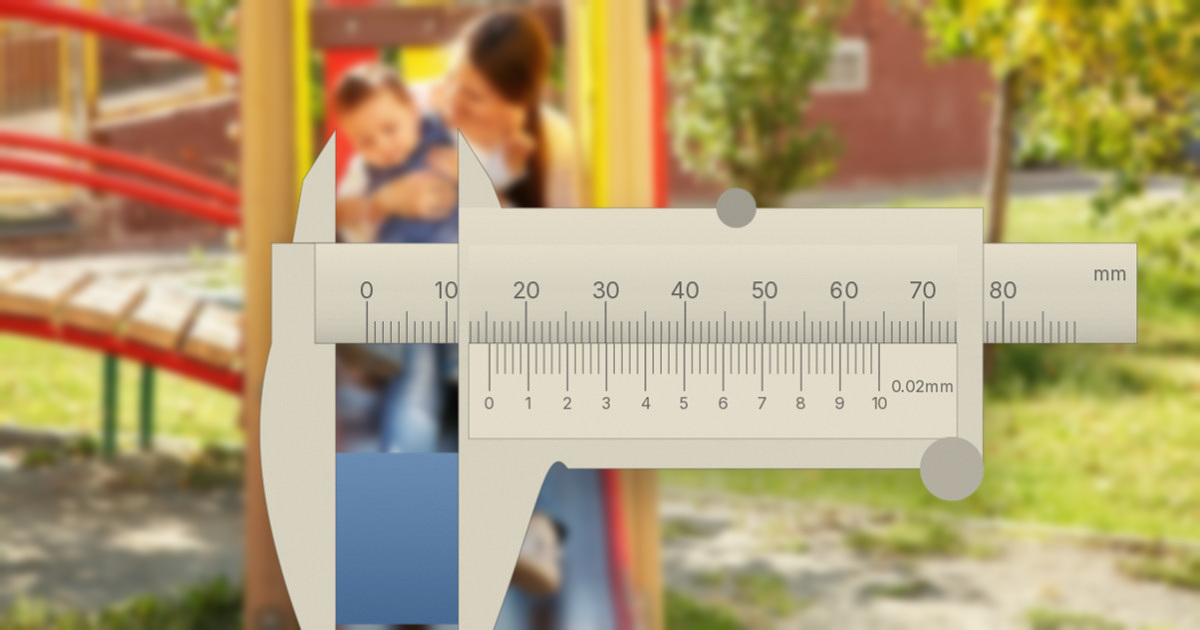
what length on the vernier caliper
15.4 mm
